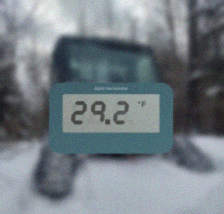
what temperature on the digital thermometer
29.2 °F
